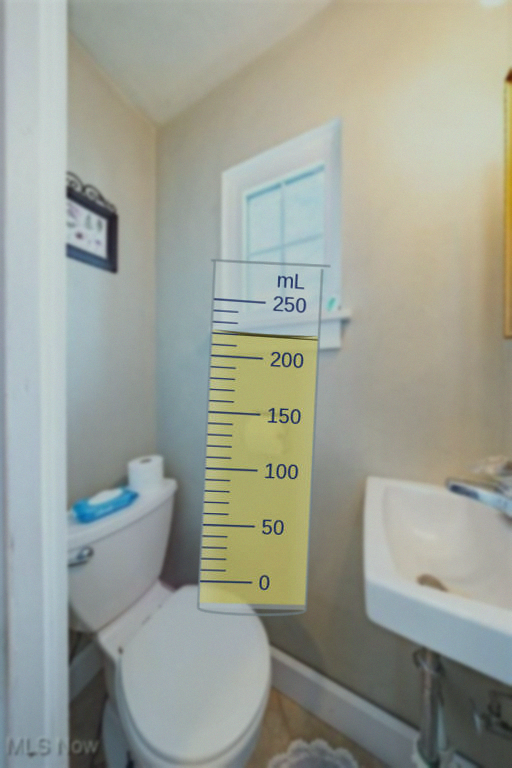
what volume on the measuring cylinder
220 mL
